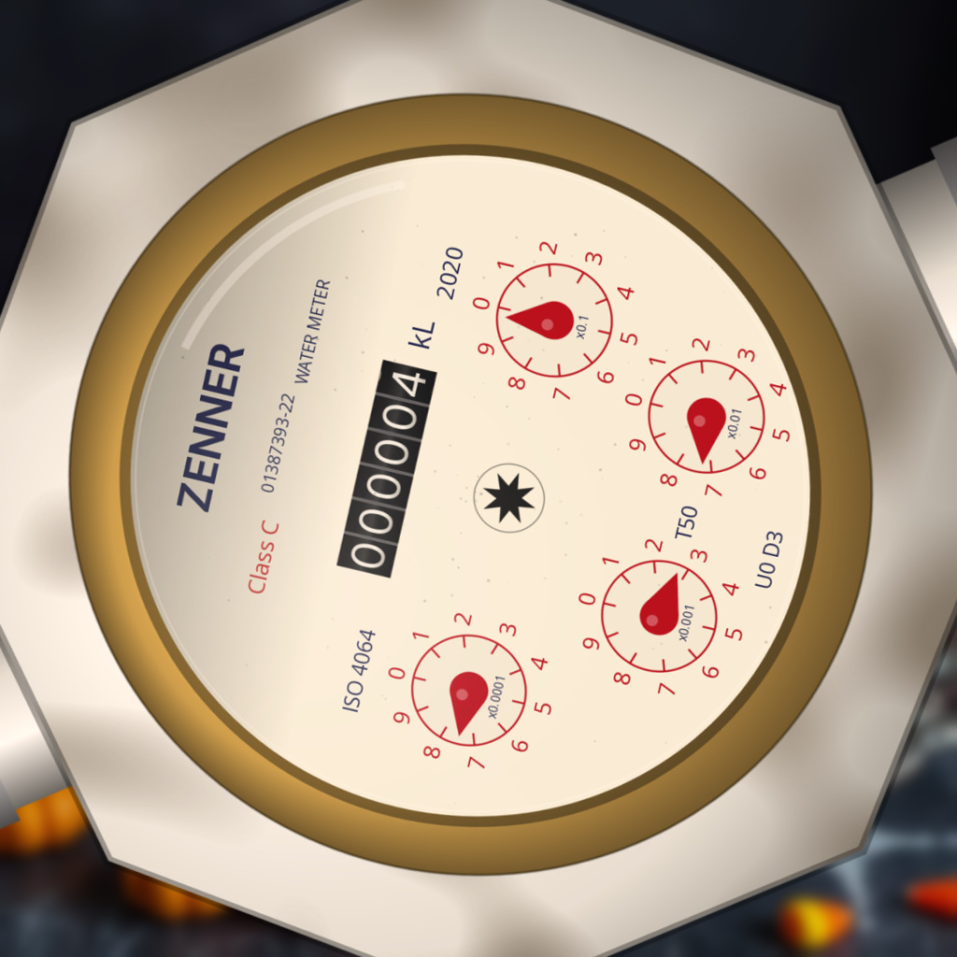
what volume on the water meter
3.9727 kL
